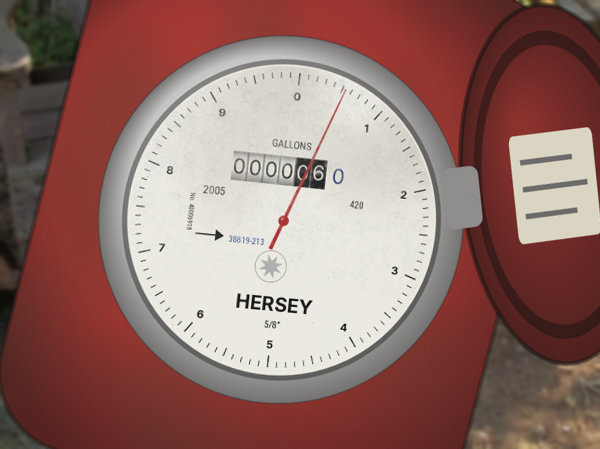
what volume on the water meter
60.5 gal
